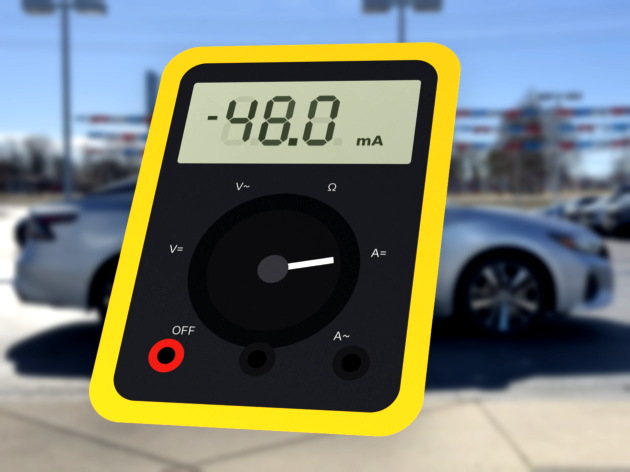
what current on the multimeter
-48.0 mA
